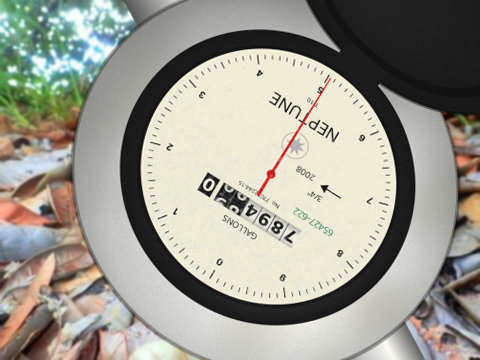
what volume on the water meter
7894895.0 gal
